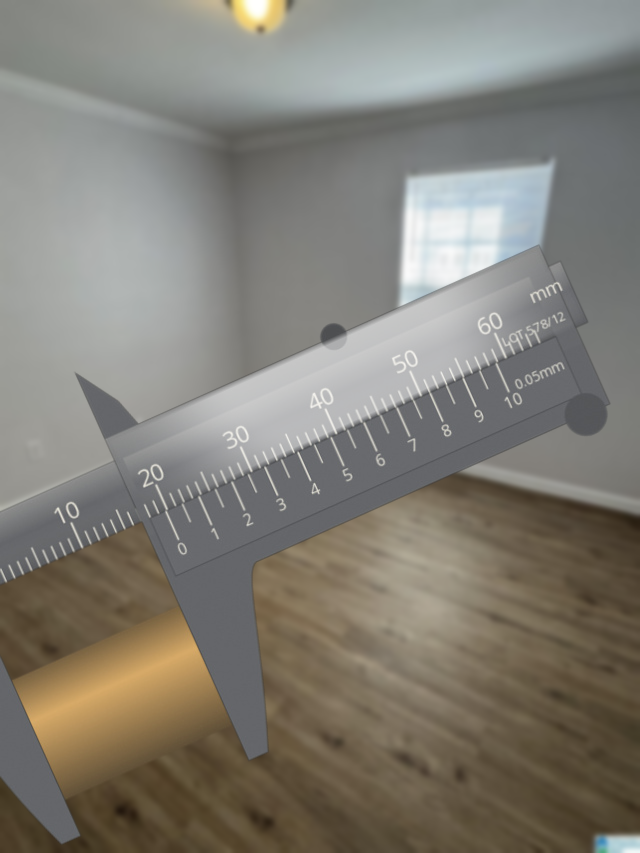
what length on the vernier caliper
19.8 mm
